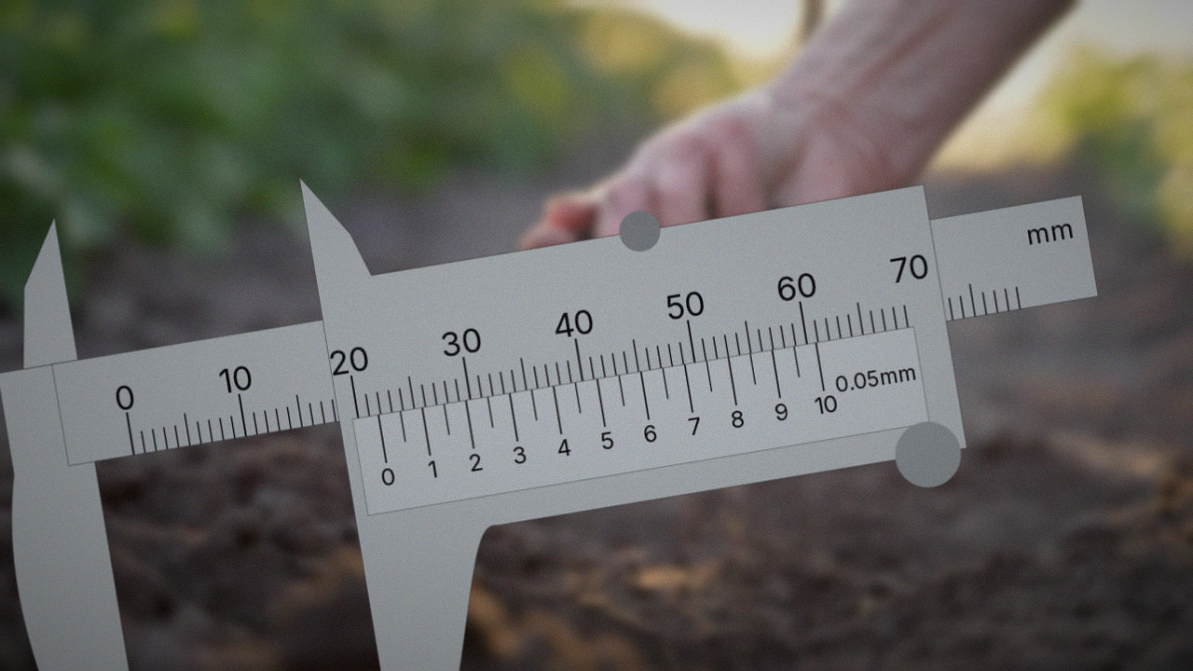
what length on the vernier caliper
21.8 mm
